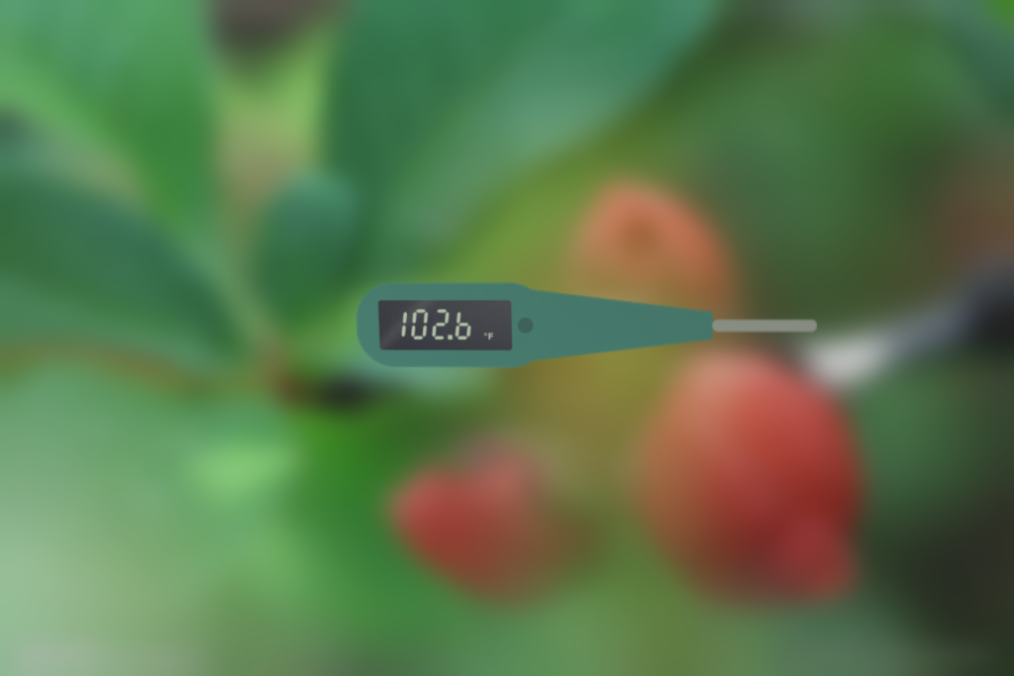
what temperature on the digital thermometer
102.6 °F
